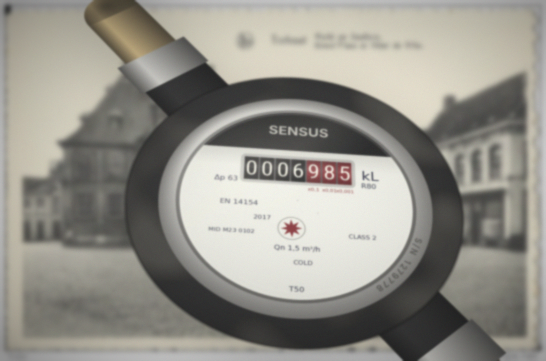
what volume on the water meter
6.985 kL
